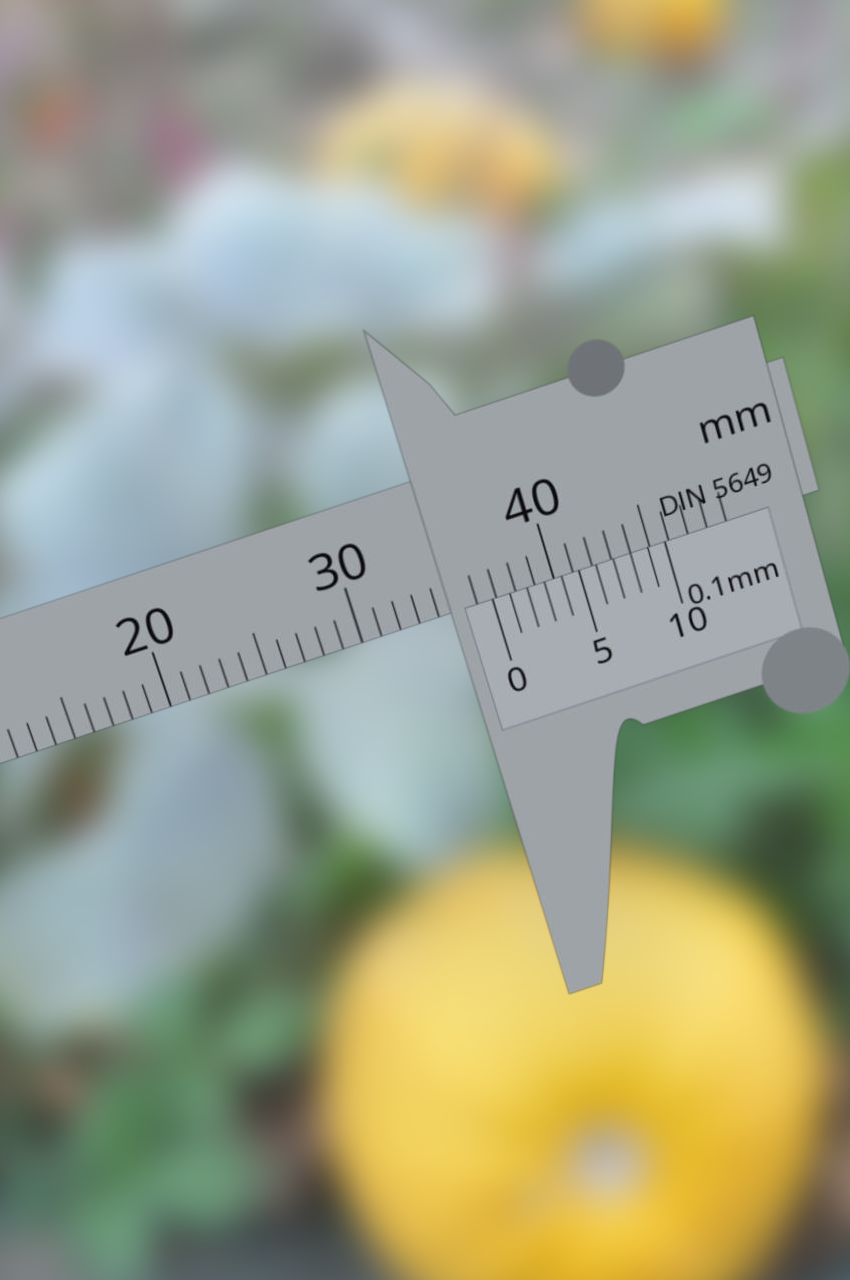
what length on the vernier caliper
36.8 mm
